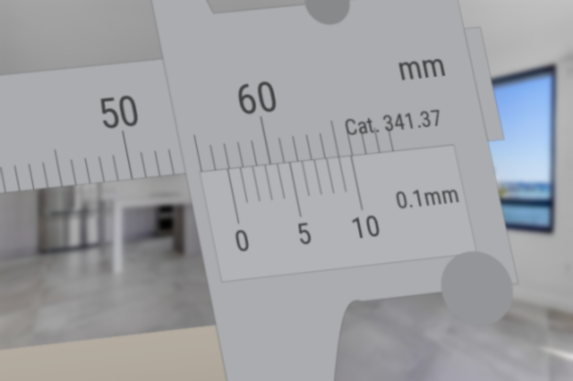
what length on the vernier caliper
56.9 mm
